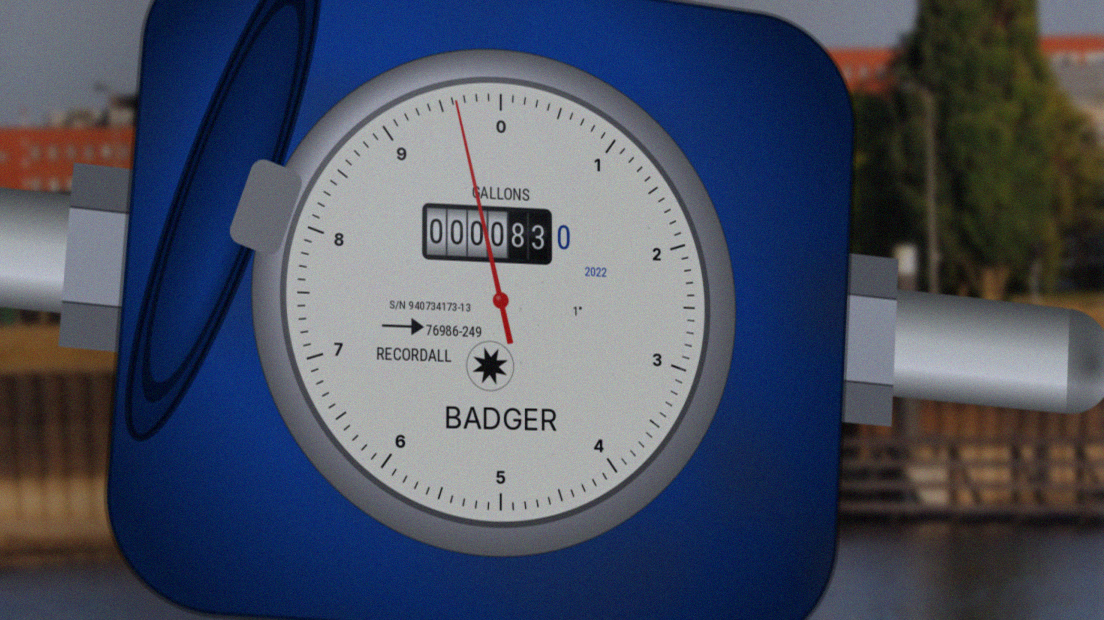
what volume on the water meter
829.6 gal
